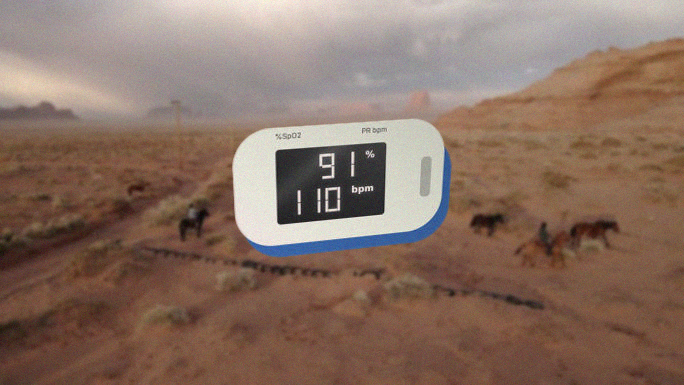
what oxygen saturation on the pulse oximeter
91 %
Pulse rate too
110 bpm
